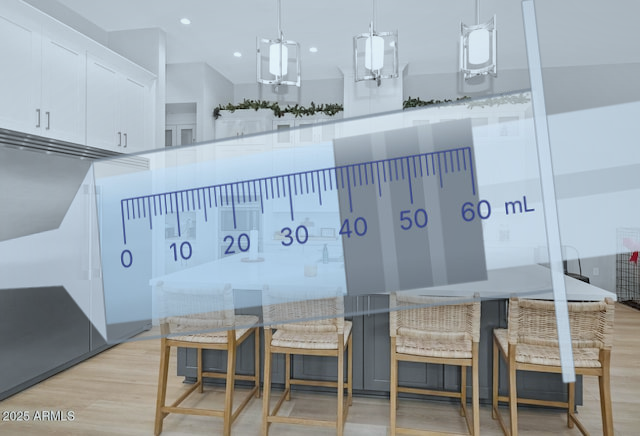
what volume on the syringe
38 mL
